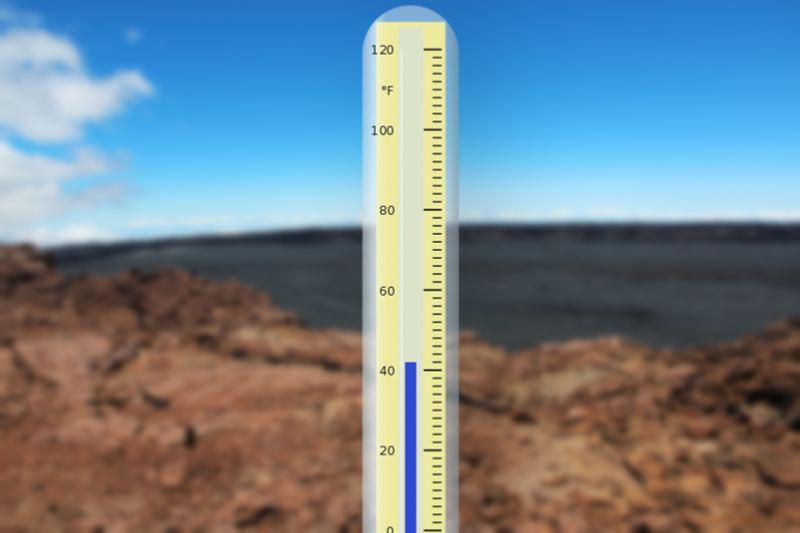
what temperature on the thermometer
42 °F
